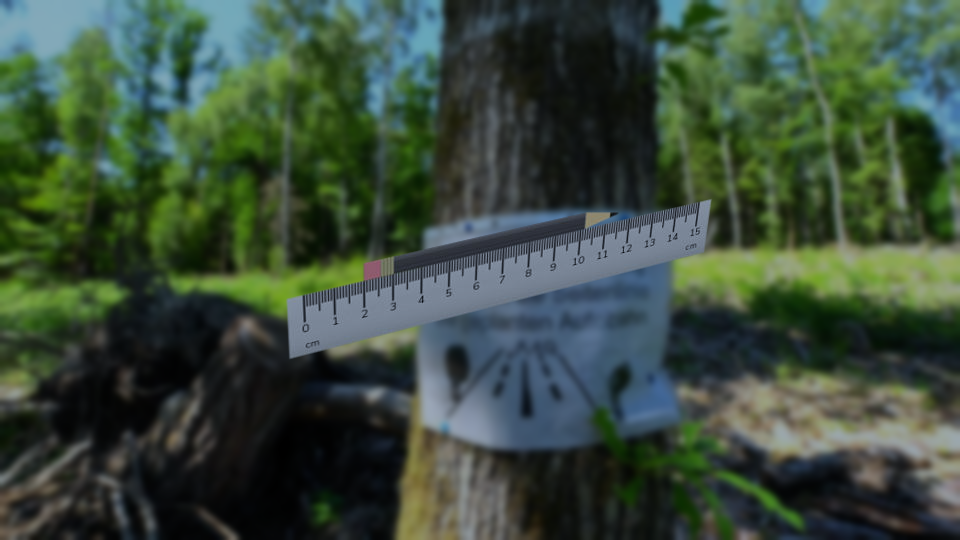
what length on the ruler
9.5 cm
